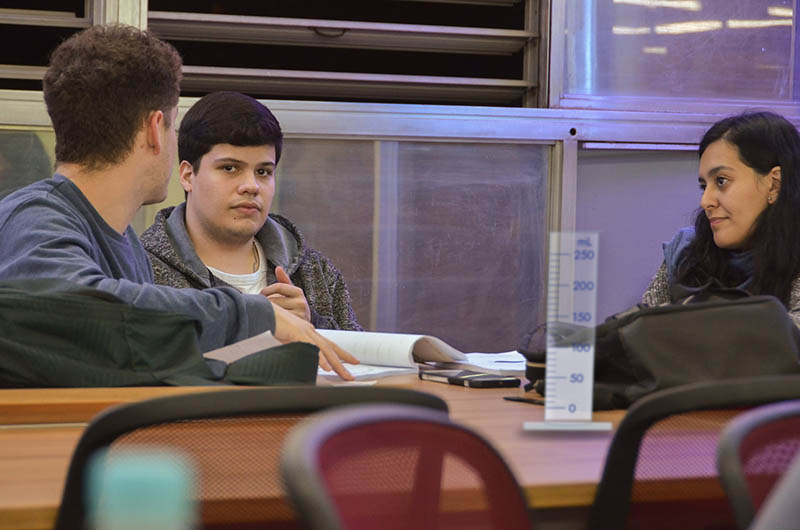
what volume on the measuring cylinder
100 mL
